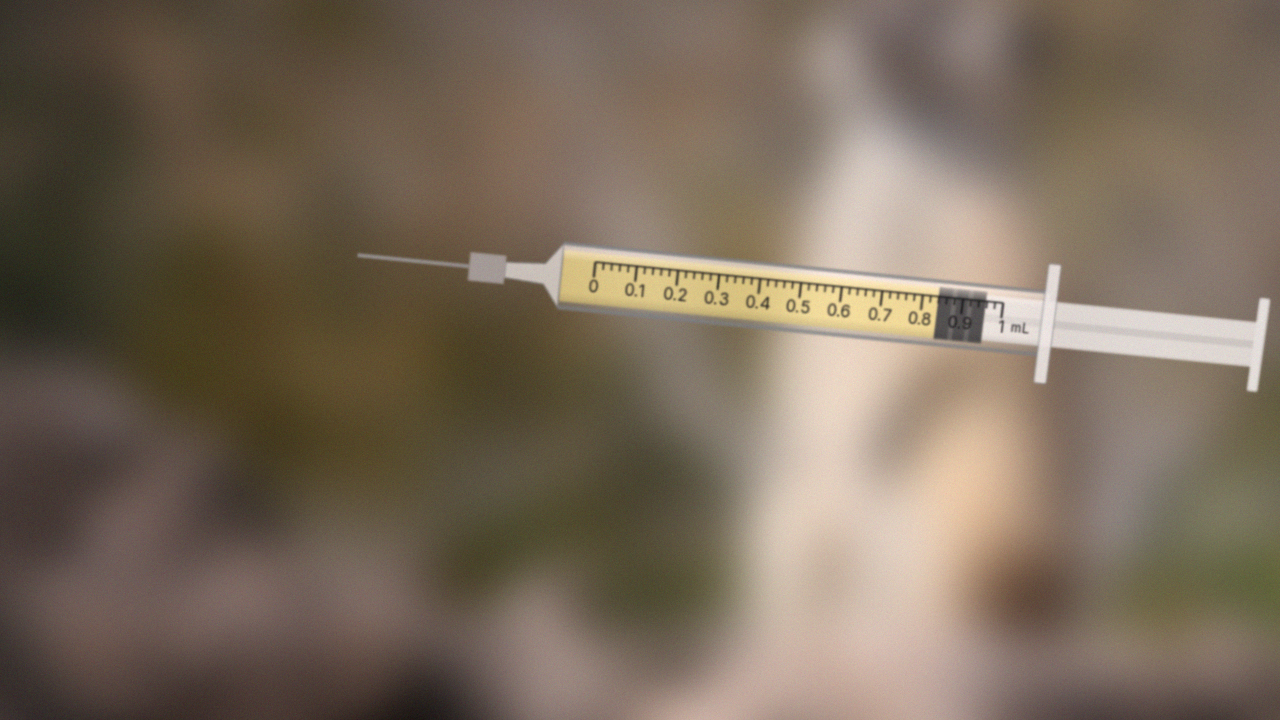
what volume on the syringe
0.84 mL
